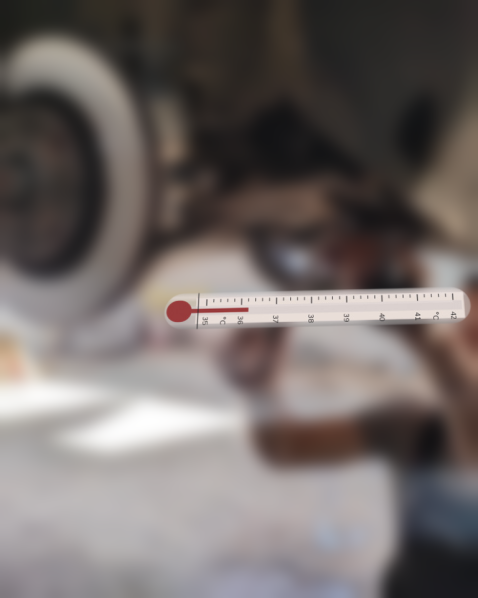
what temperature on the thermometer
36.2 °C
